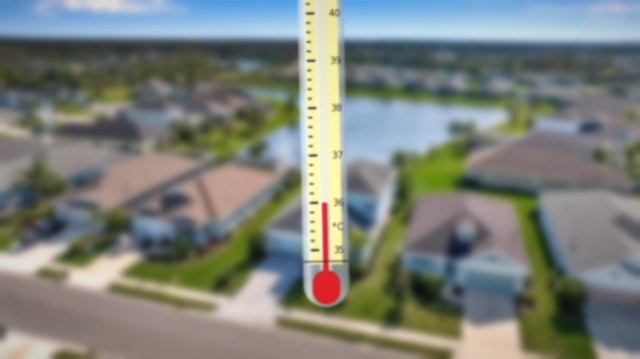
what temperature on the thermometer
36 °C
